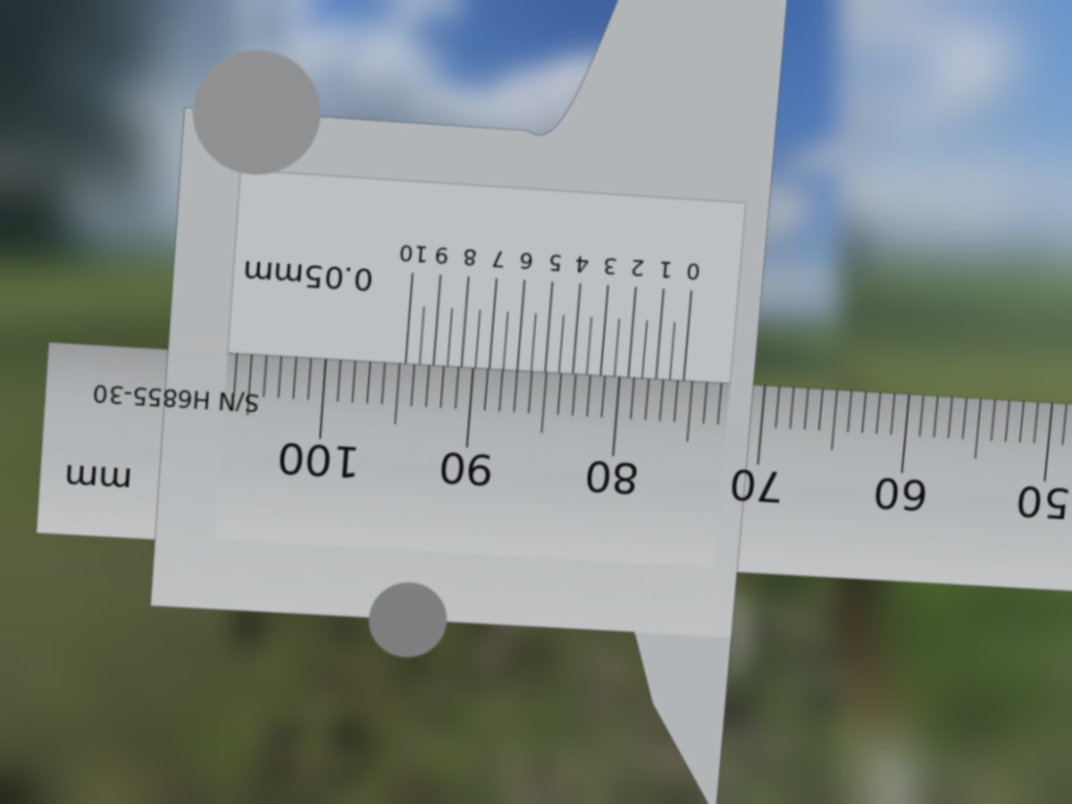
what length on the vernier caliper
75.6 mm
